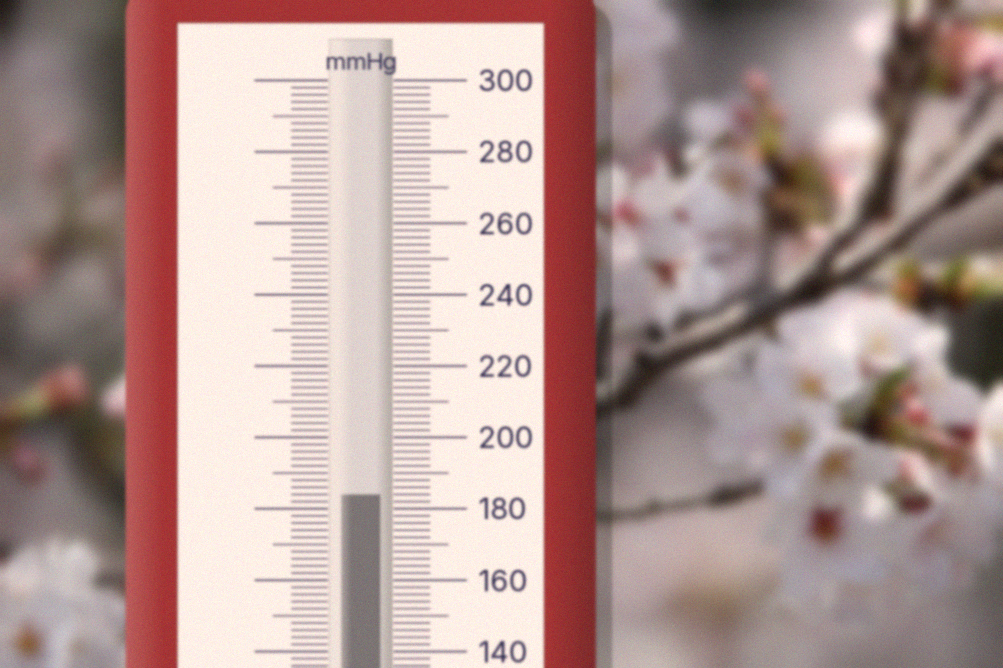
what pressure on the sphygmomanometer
184 mmHg
